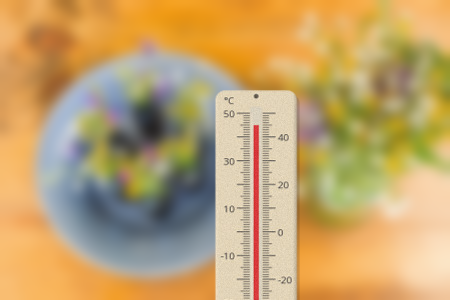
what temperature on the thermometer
45 °C
